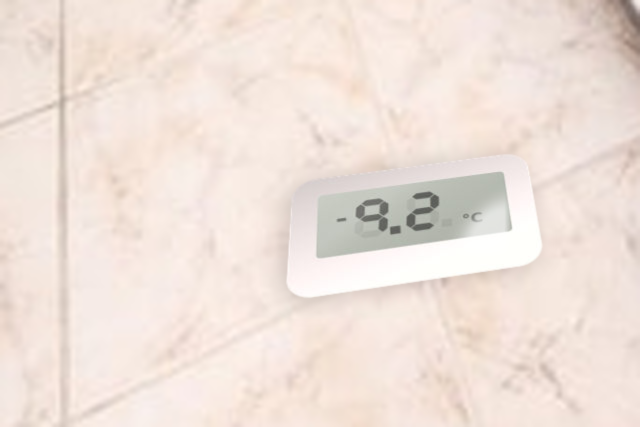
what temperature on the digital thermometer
-9.2 °C
